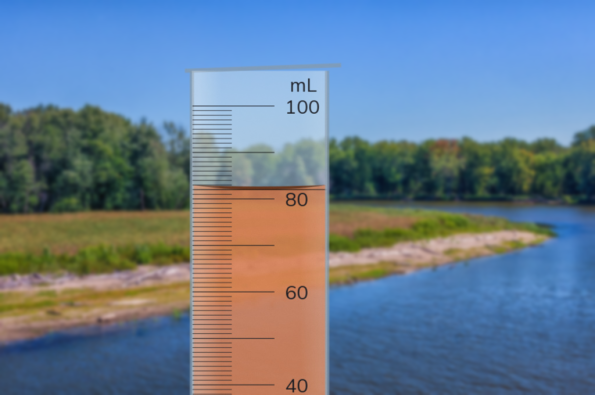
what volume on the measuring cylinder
82 mL
